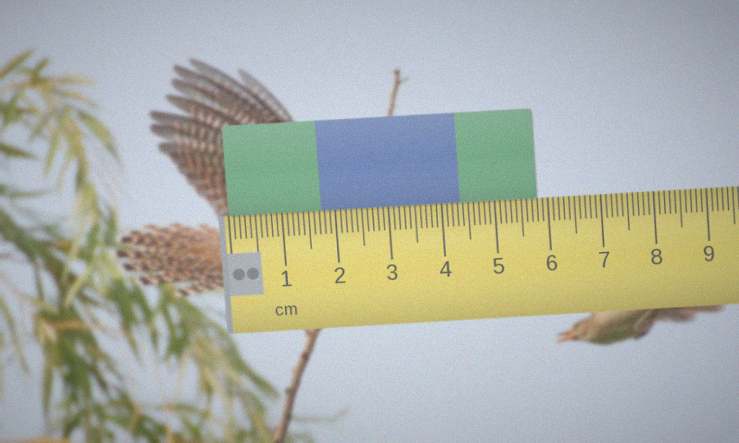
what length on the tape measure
5.8 cm
